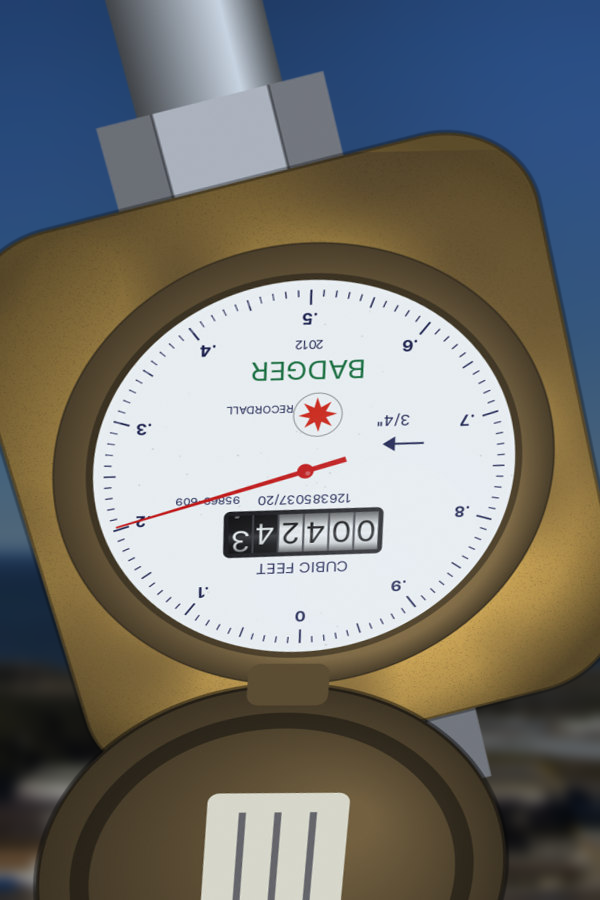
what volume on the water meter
4243.20 ft³
